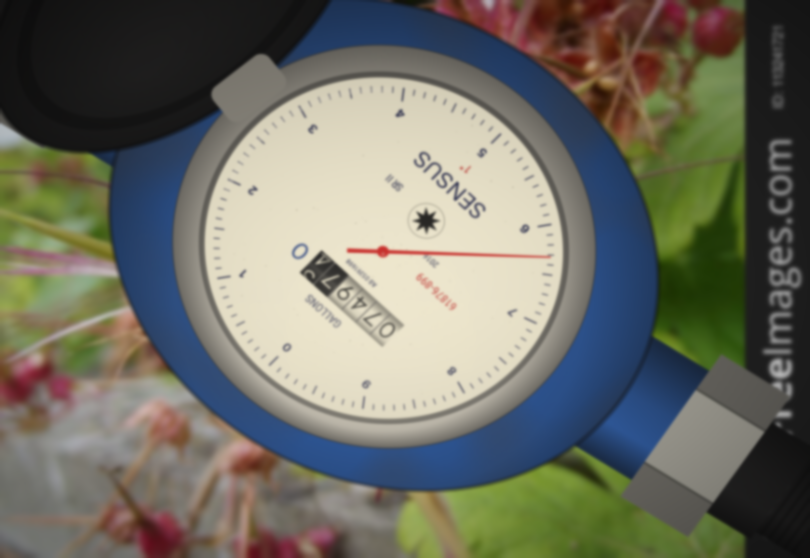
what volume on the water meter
749736.3 gal
